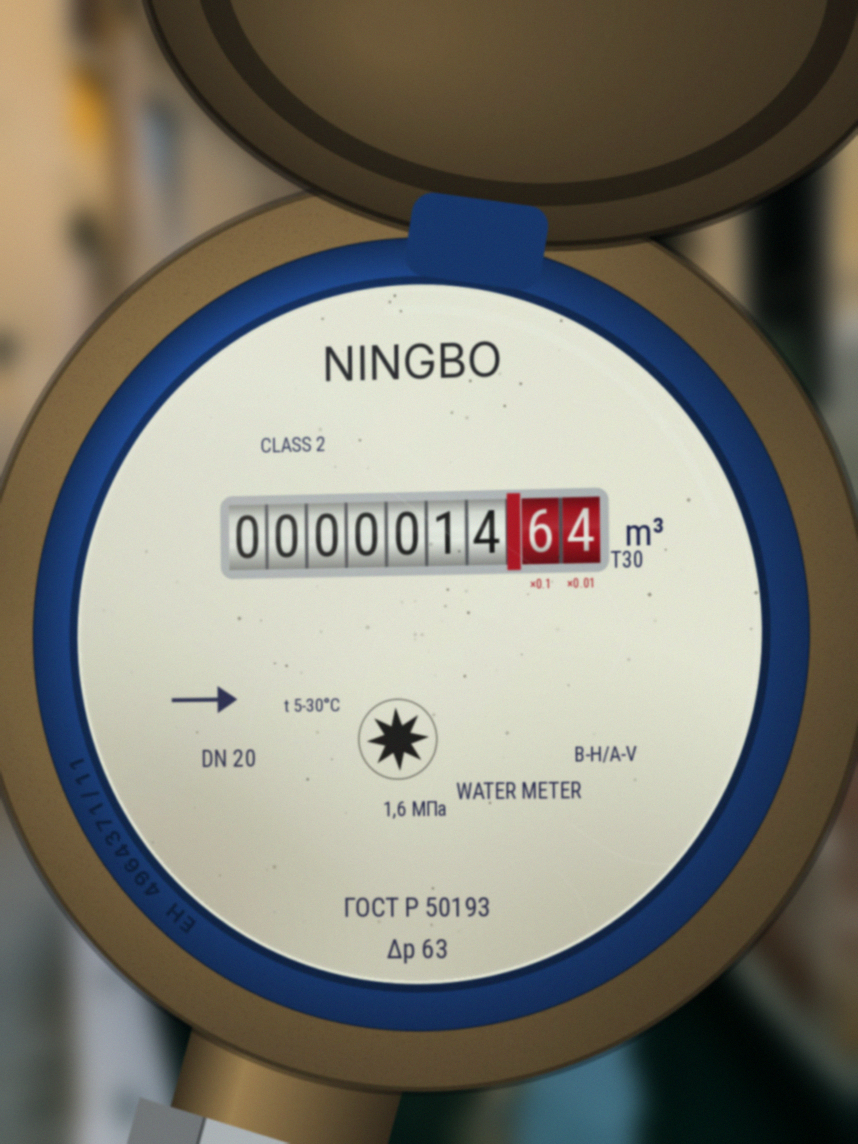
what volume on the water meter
14.64 m³
